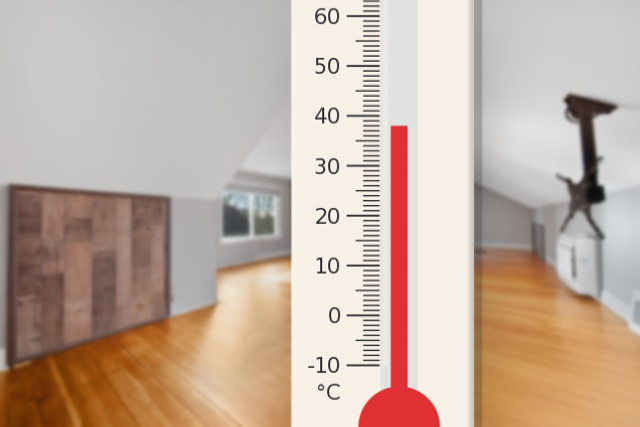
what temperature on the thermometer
38 °C
